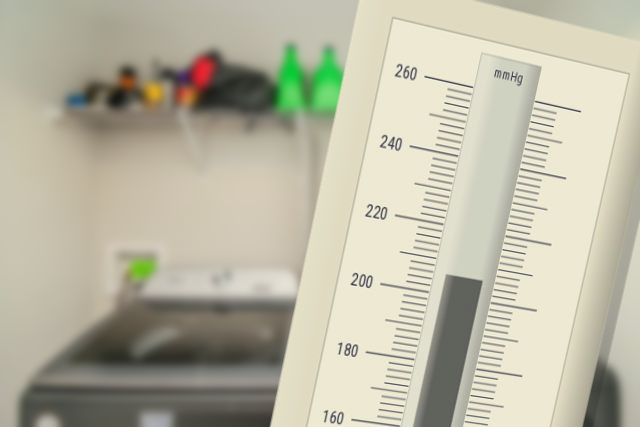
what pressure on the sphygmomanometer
206 mmHg
